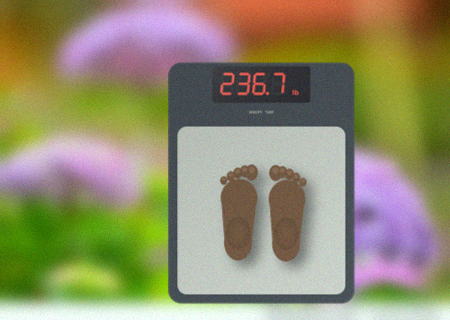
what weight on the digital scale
236.7 lb
